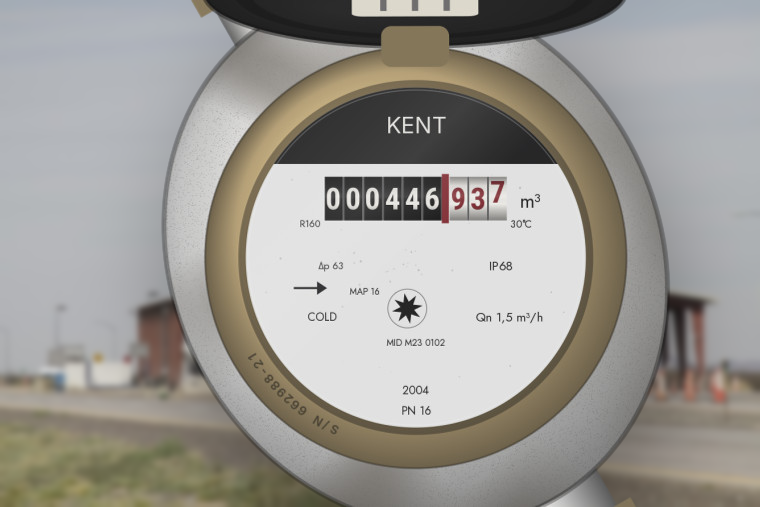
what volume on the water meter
446.937 m³
